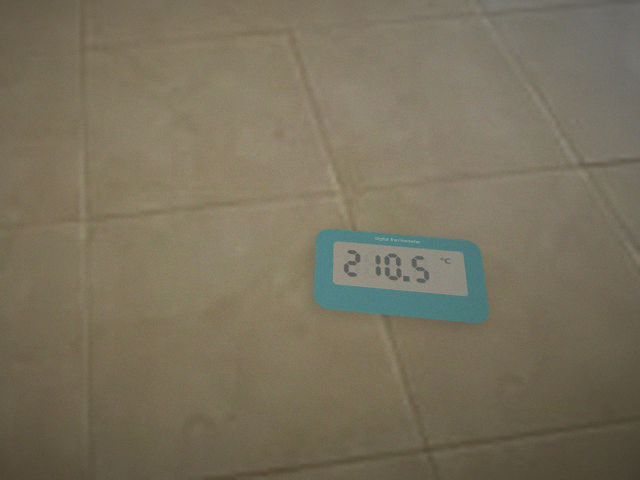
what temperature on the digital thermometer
210.5 °C
